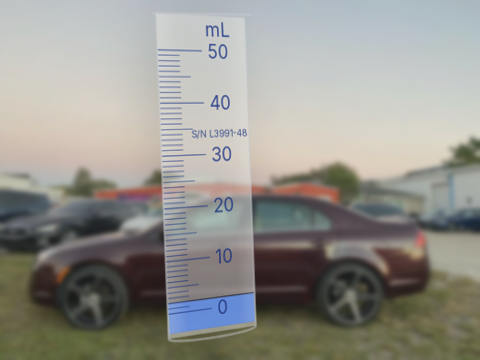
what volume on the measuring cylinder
2 mL
